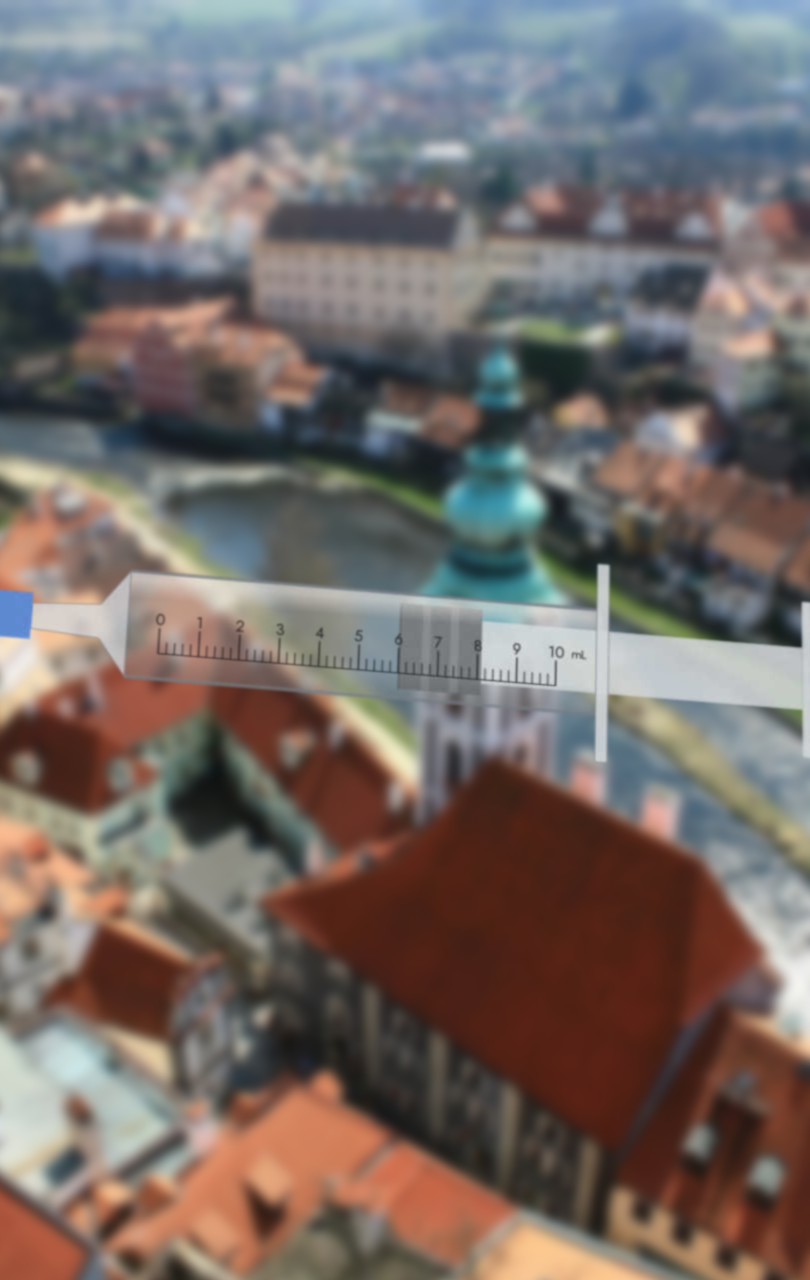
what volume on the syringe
6 mL
